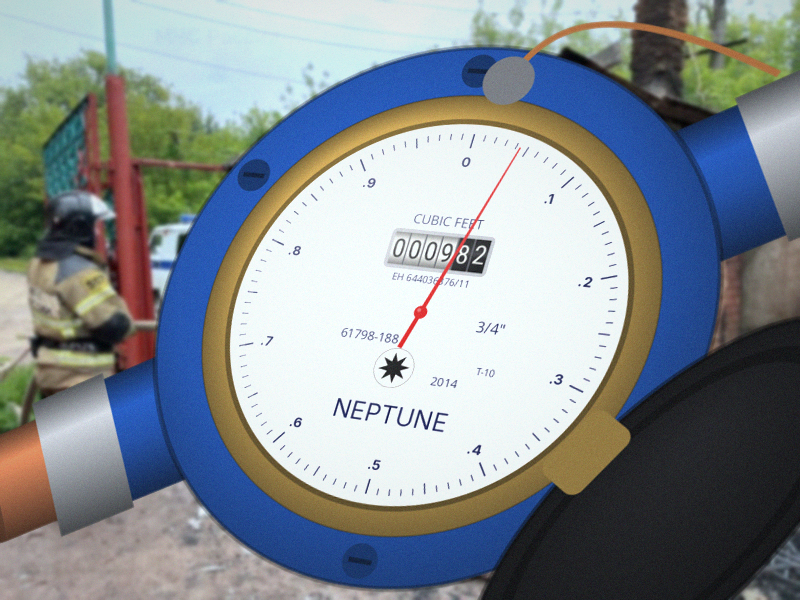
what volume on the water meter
982.04 ft³
